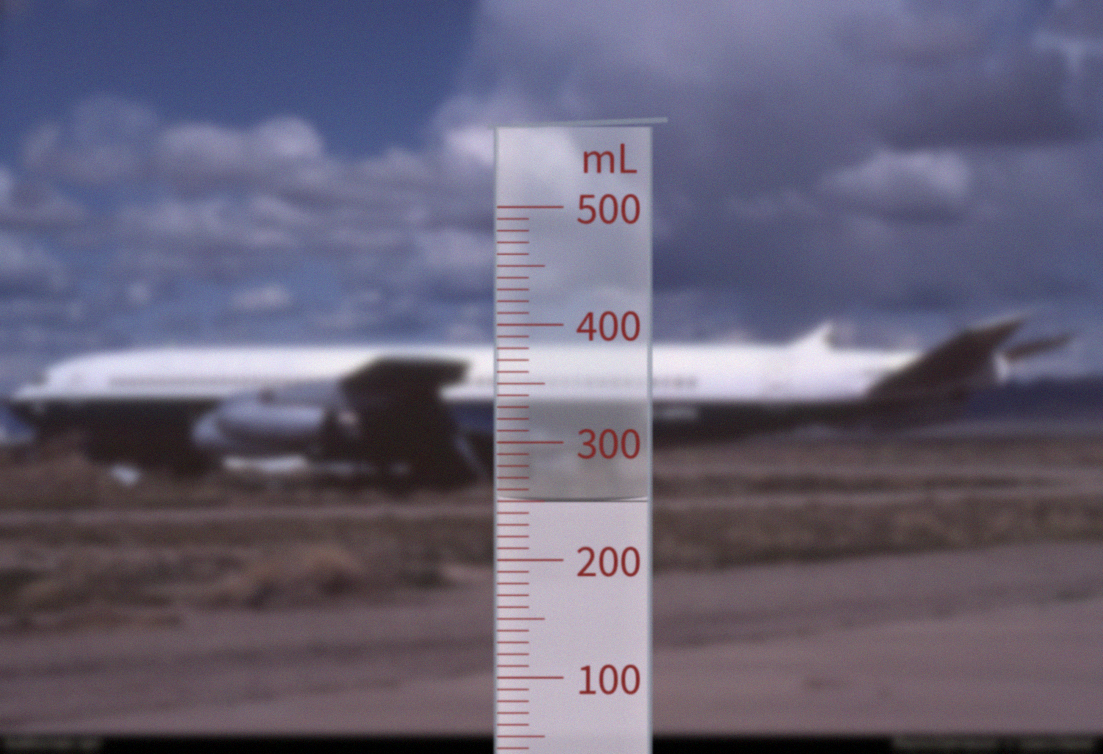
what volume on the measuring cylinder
250 mL
